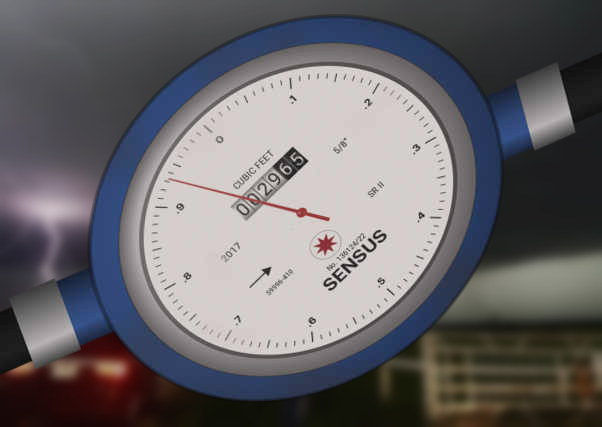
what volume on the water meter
2964.93 ft³
